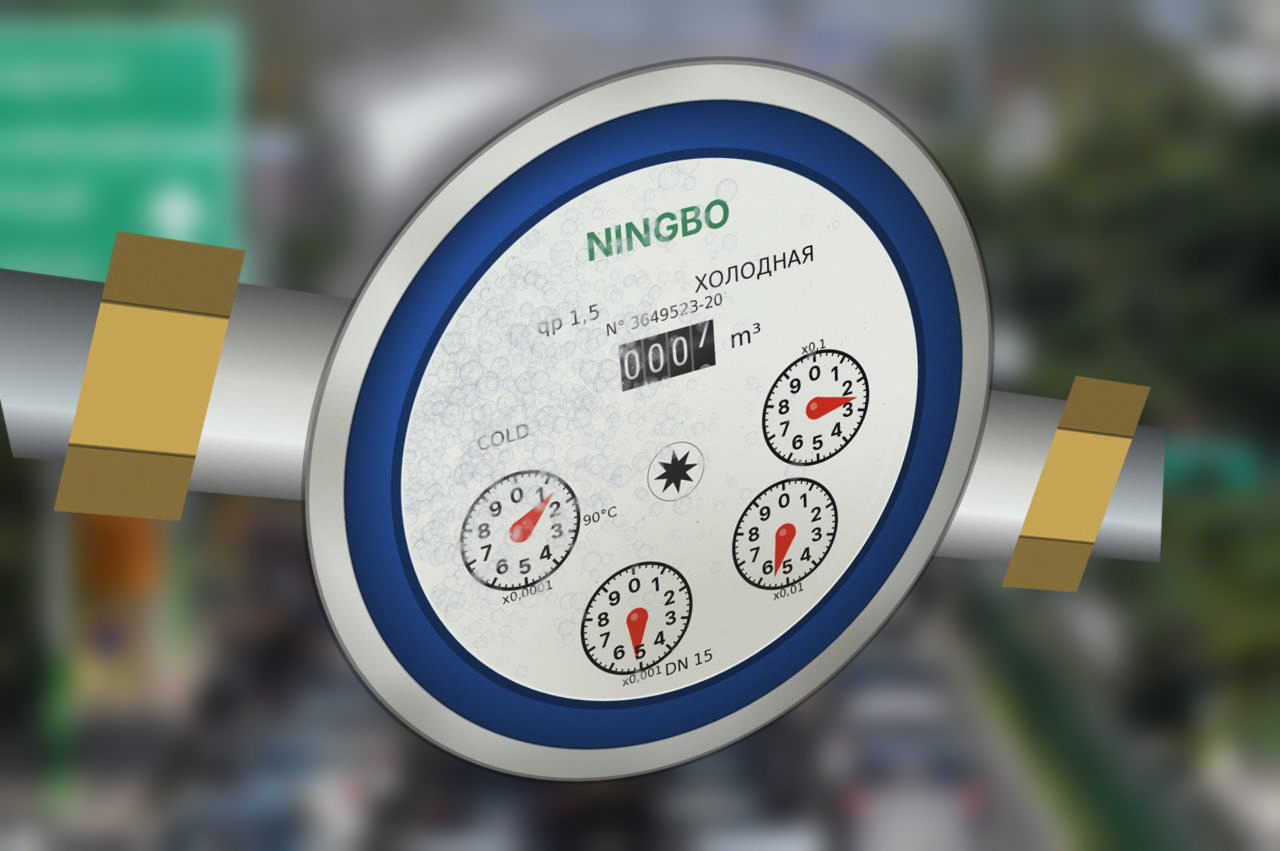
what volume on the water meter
7.2551 m³
